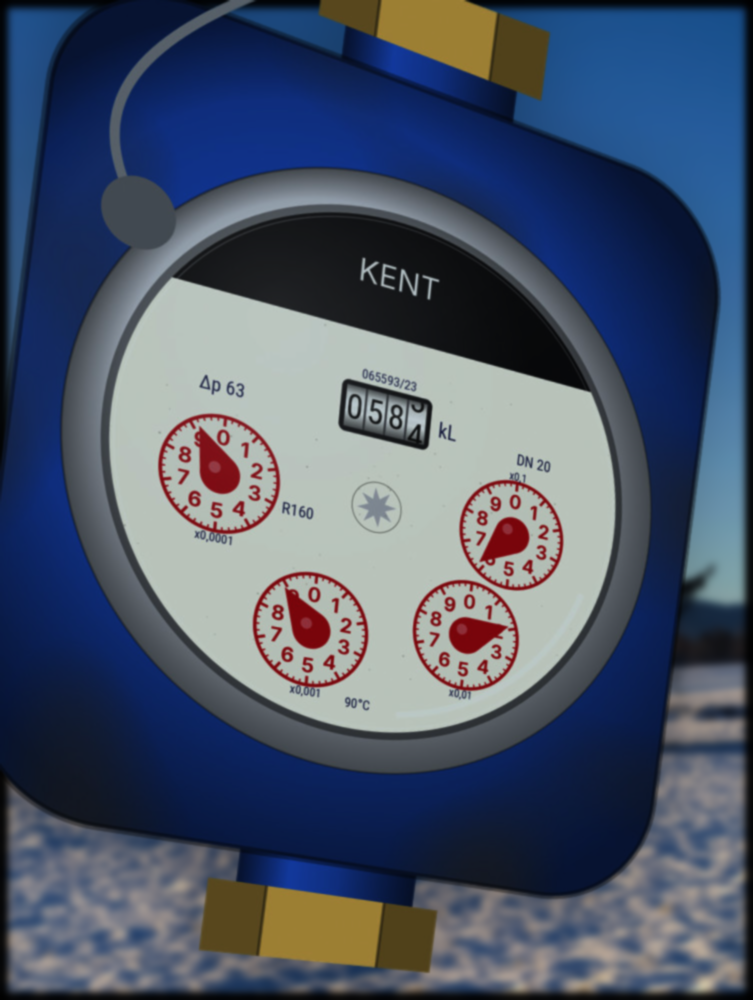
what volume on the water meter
583.6189 kL
